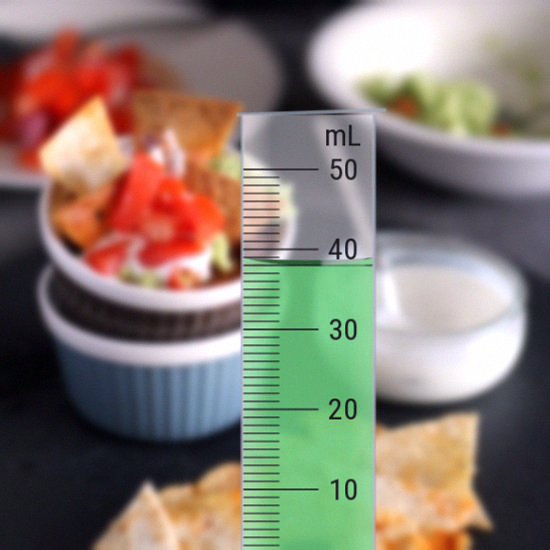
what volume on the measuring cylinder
38 mL
